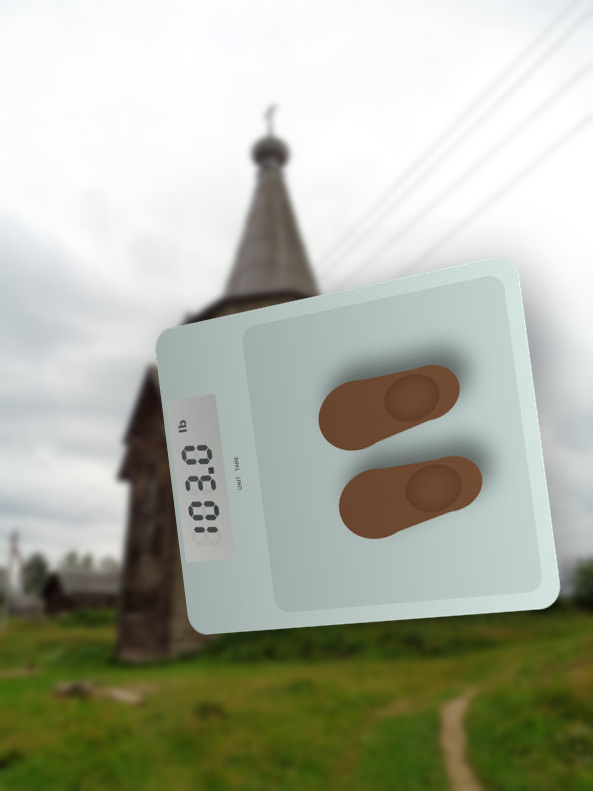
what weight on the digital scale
103.0 lb
